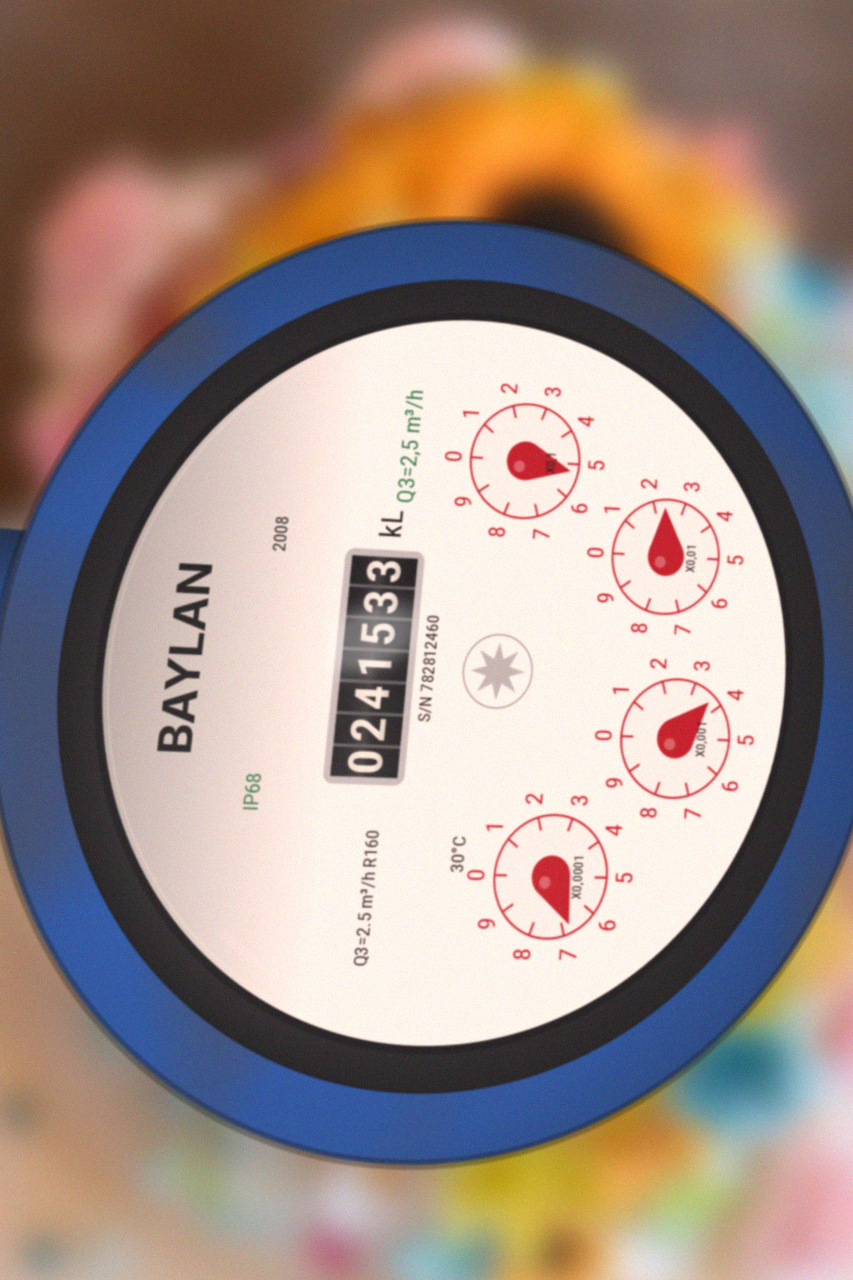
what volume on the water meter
241533.5236 kL
